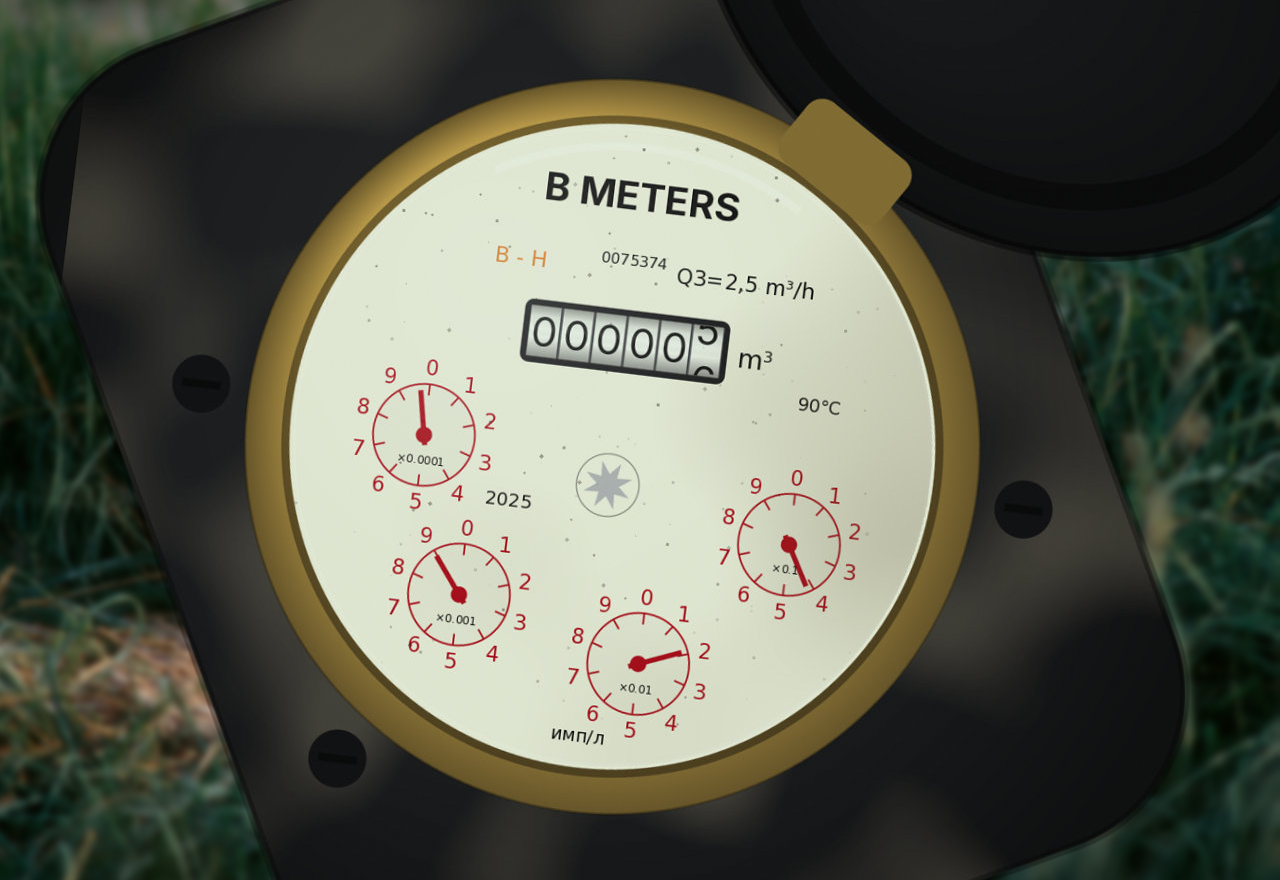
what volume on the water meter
5.4189 m³
